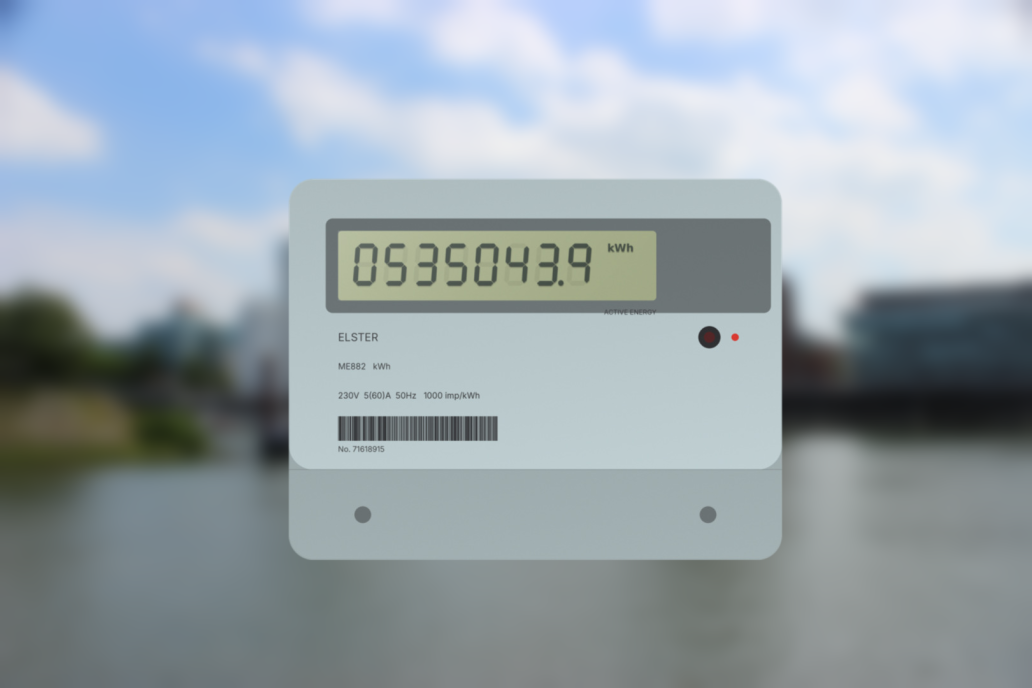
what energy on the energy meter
535043.9 kWh
